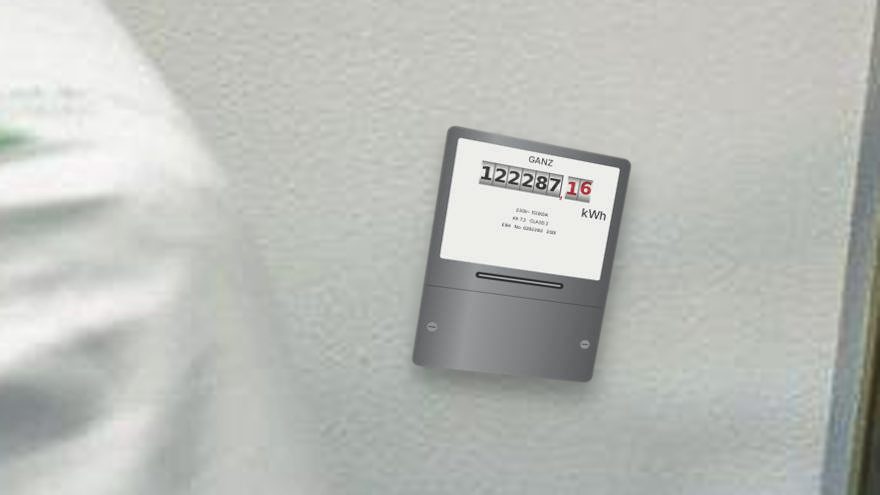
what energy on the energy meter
122287.16 kWh
